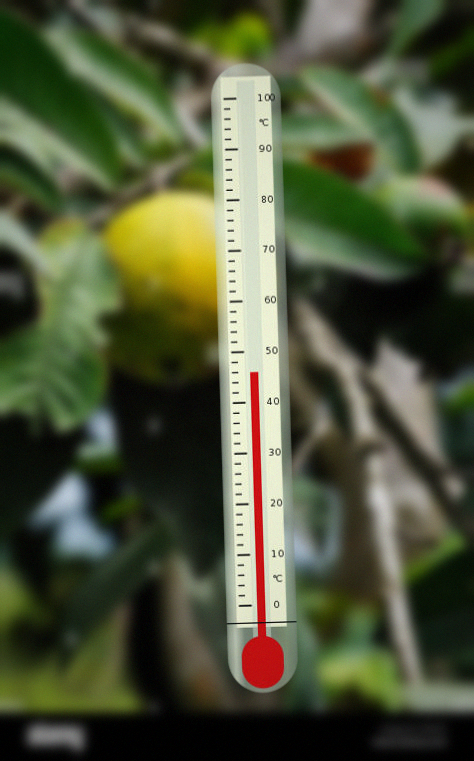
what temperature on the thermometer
46 °C
